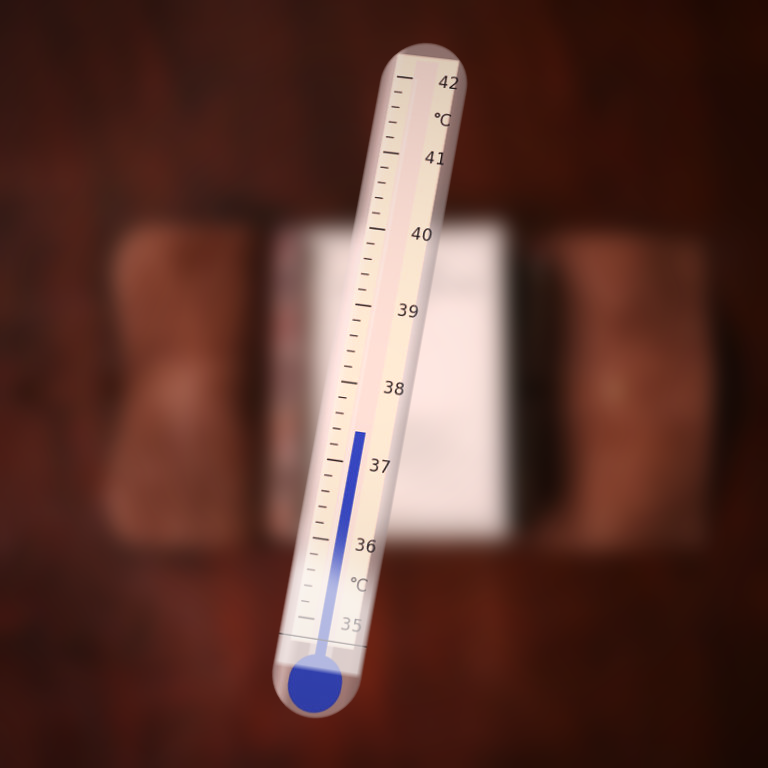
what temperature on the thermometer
37.4 °C
